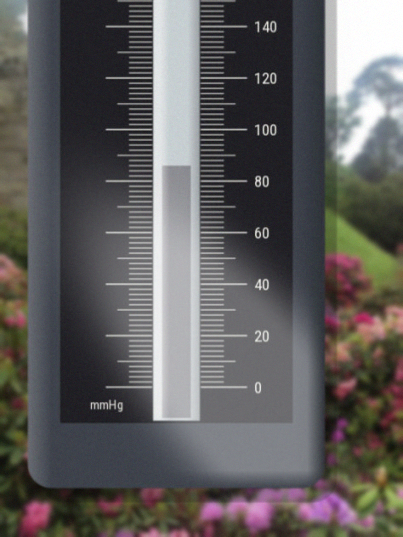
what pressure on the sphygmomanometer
86 mmHg
